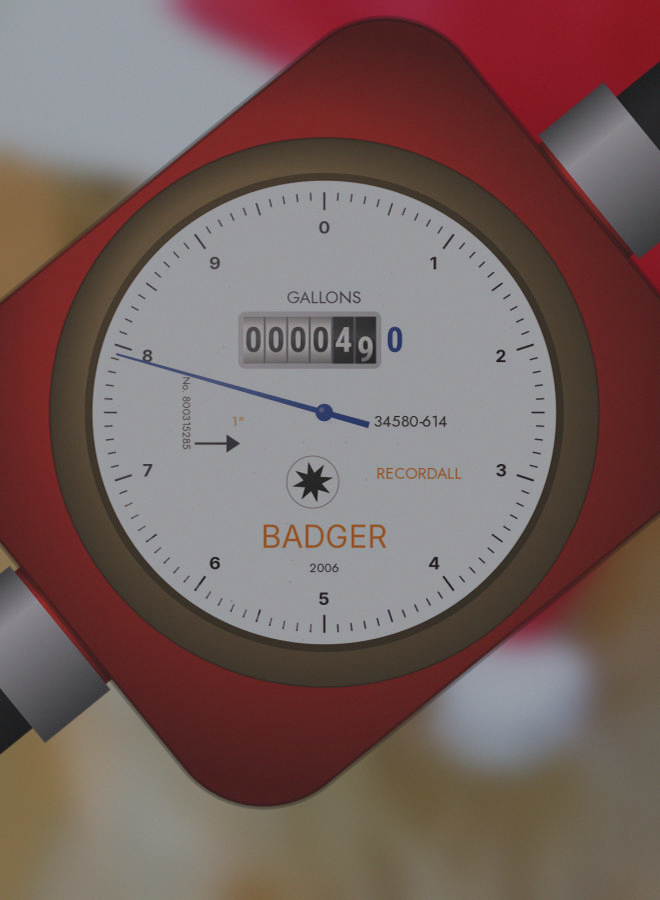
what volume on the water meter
487.9 gal
